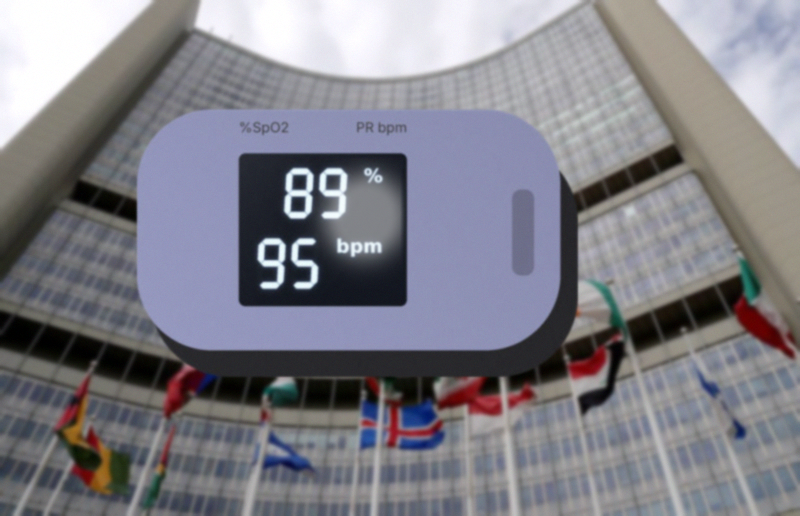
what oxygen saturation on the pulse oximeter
89 %
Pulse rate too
95 bpm
